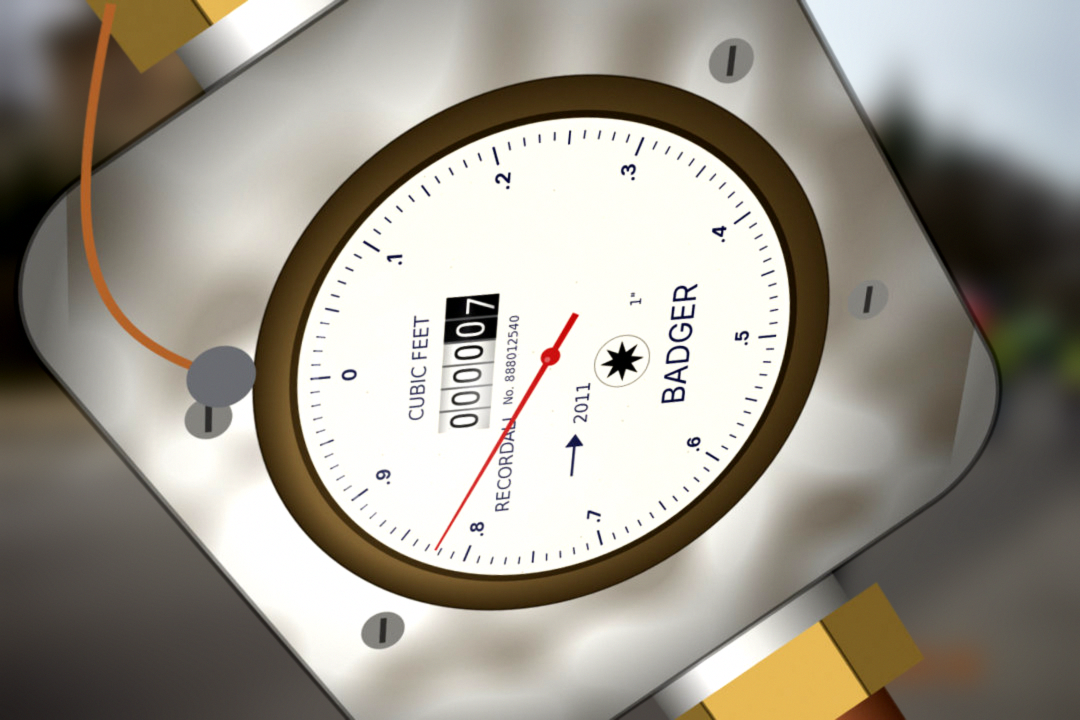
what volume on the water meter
6.82 ft³
